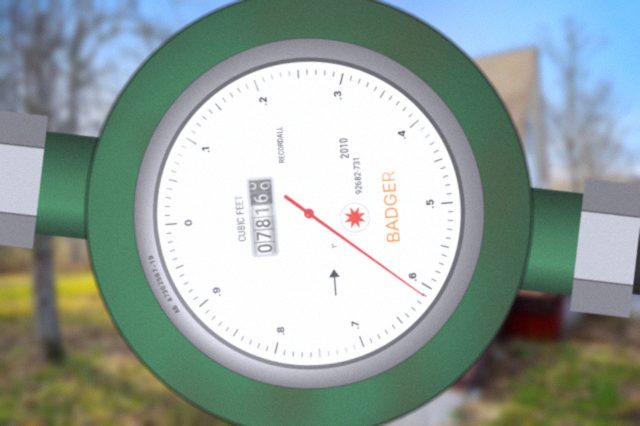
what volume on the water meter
78168.61 ft³
